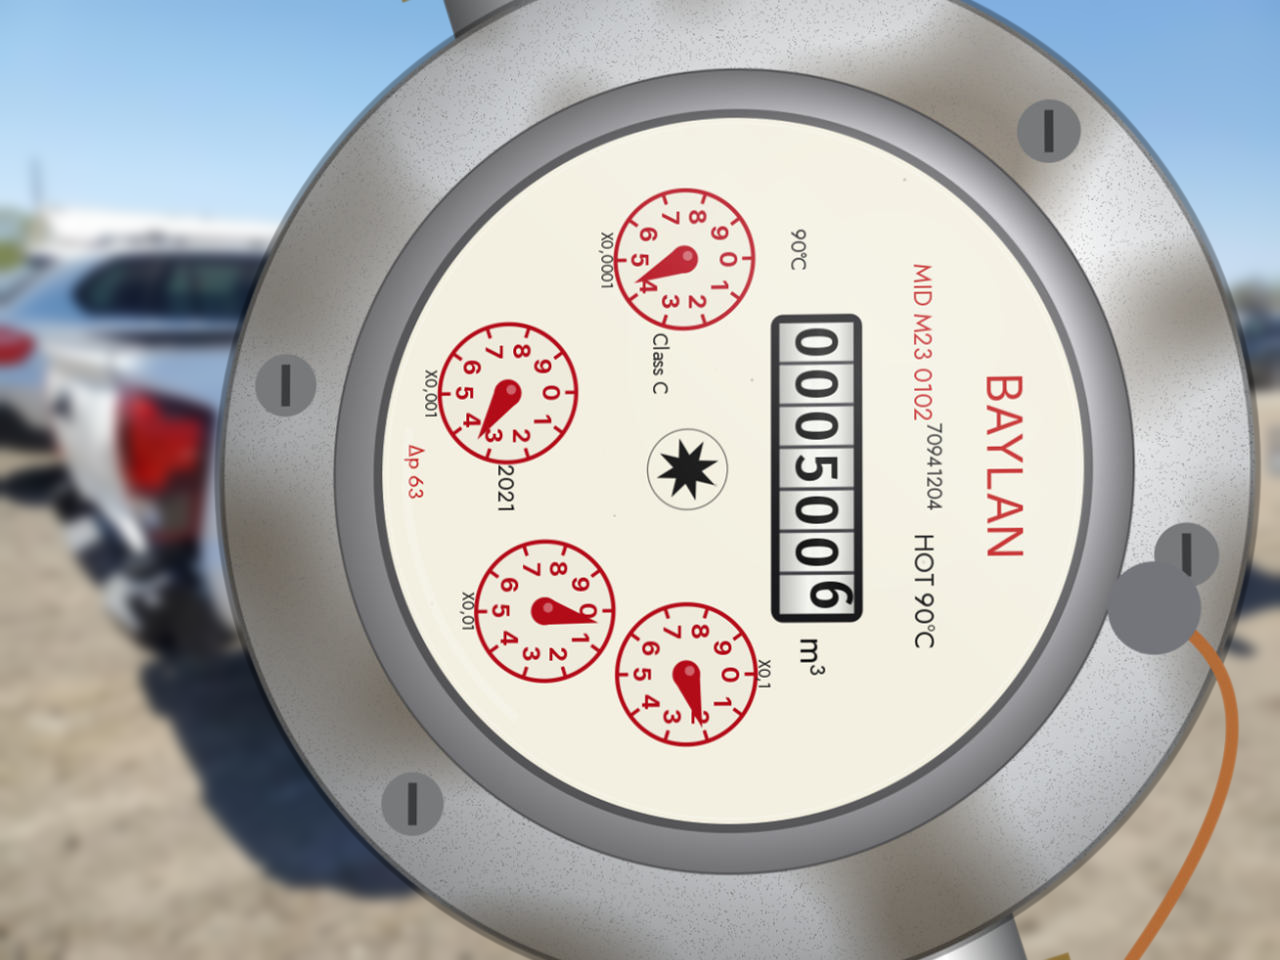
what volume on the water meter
5006.2034 m³
